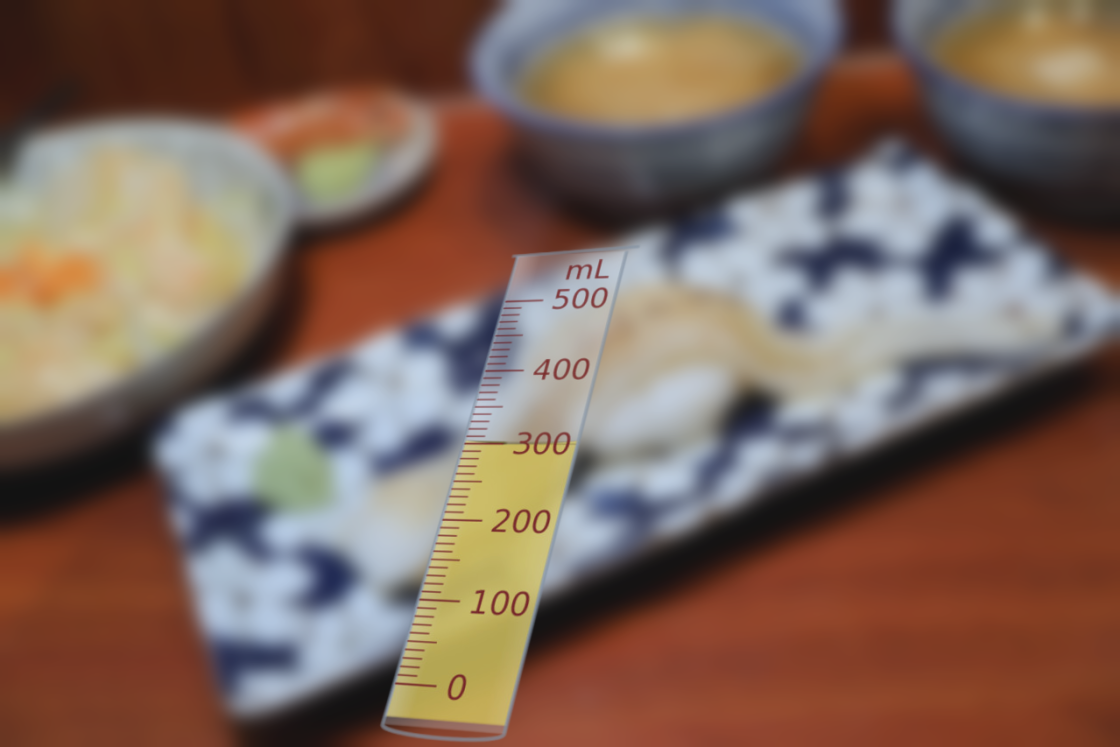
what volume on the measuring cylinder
300 mL
